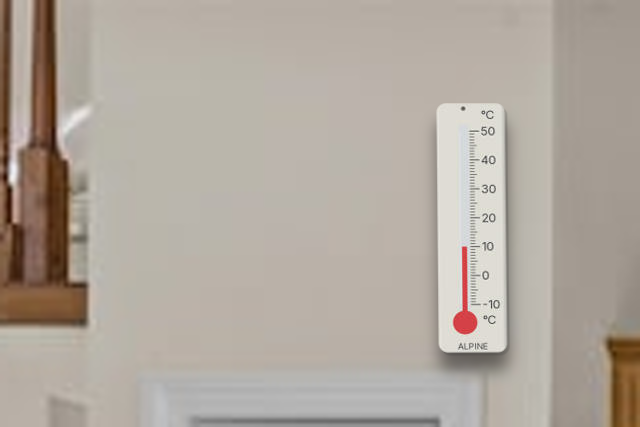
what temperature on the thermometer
10 °C
